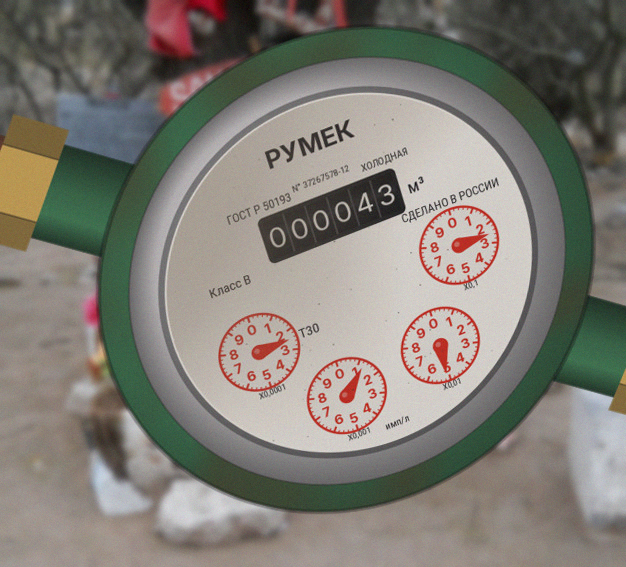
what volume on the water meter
43.2512 m³
